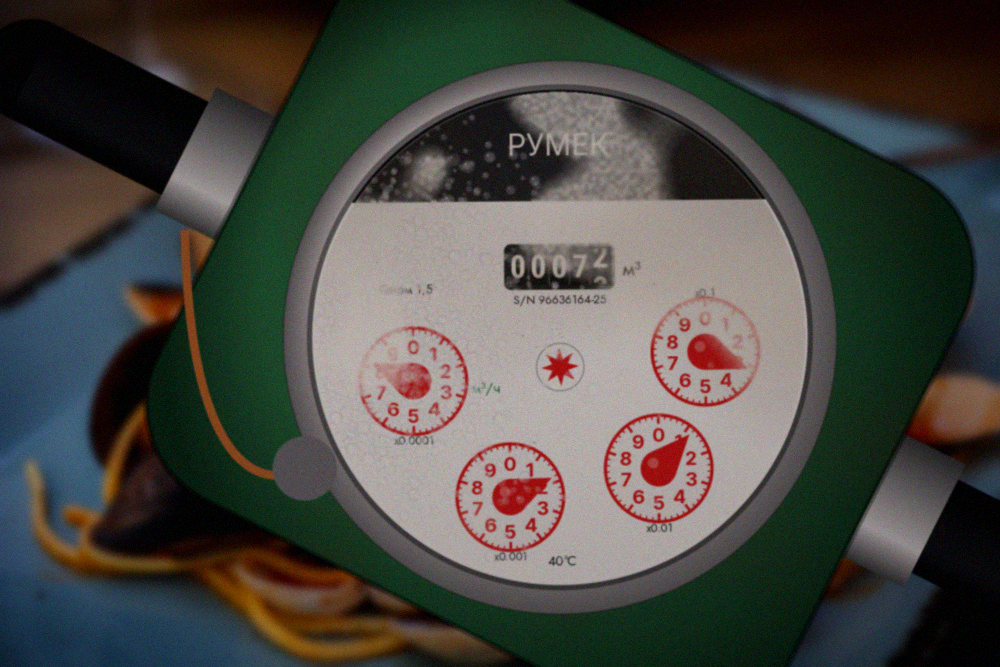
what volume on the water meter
72.3118 m³
